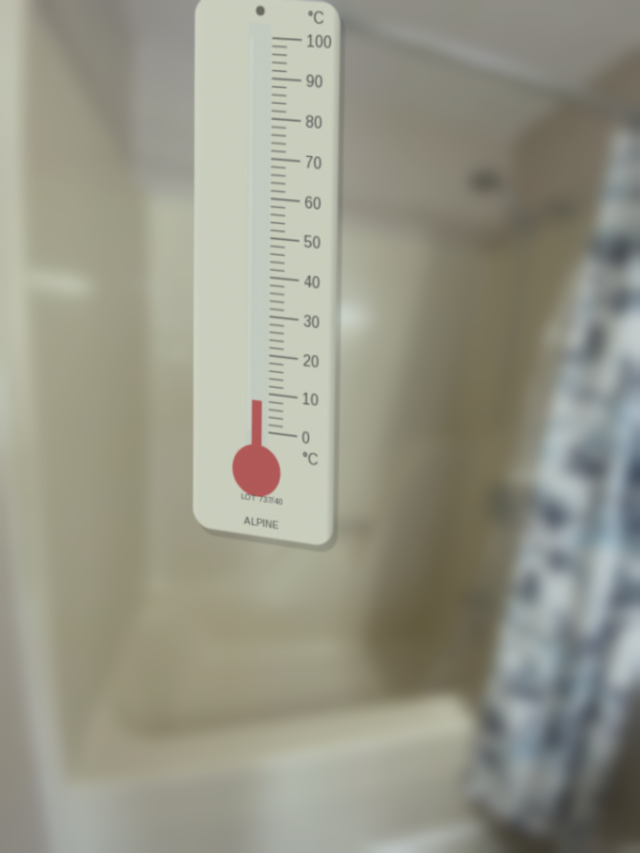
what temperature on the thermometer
8 °C
